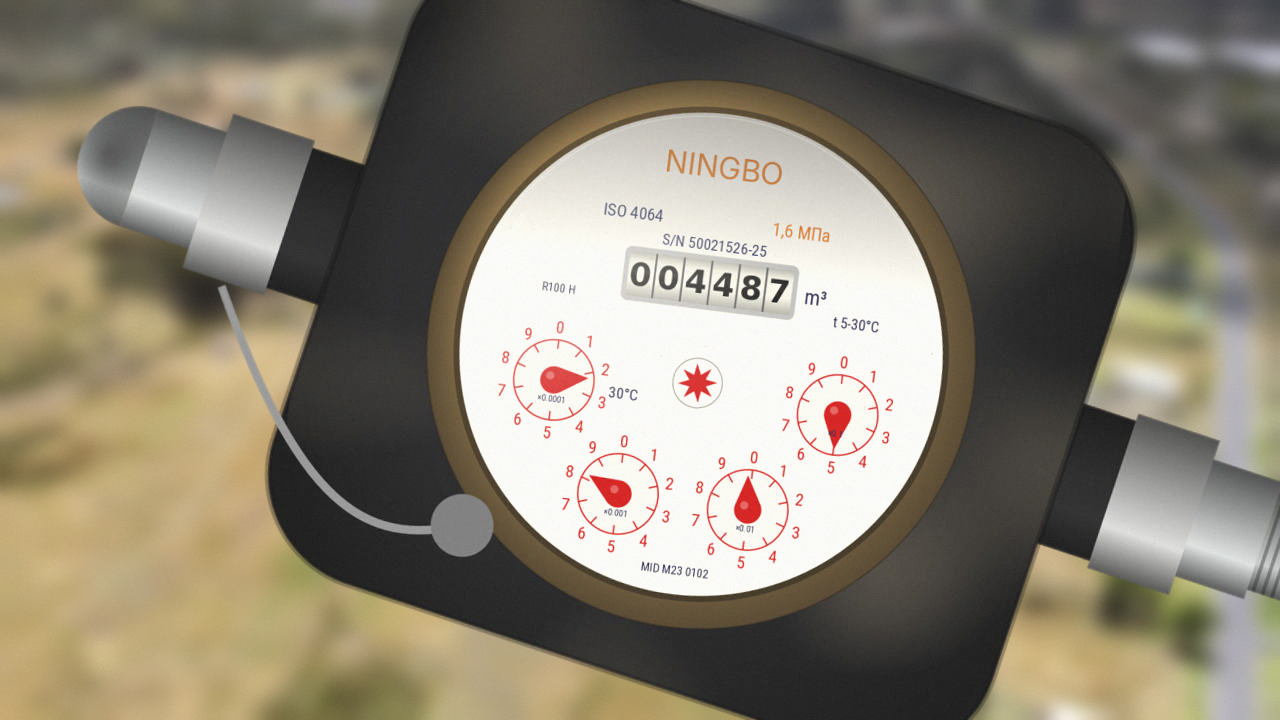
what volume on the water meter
4487.4982 m³
